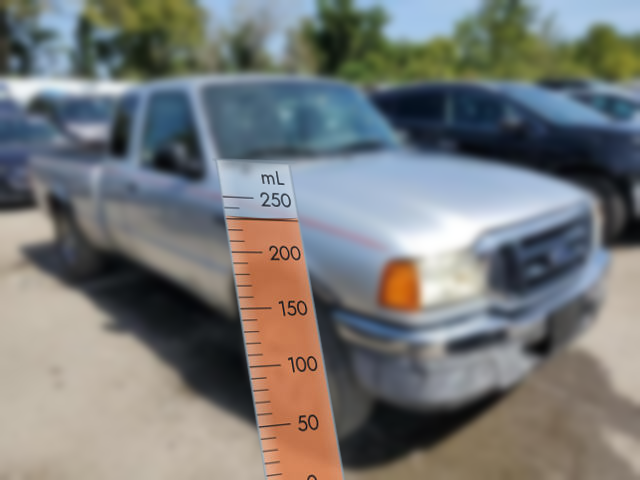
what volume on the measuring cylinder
230 mL
